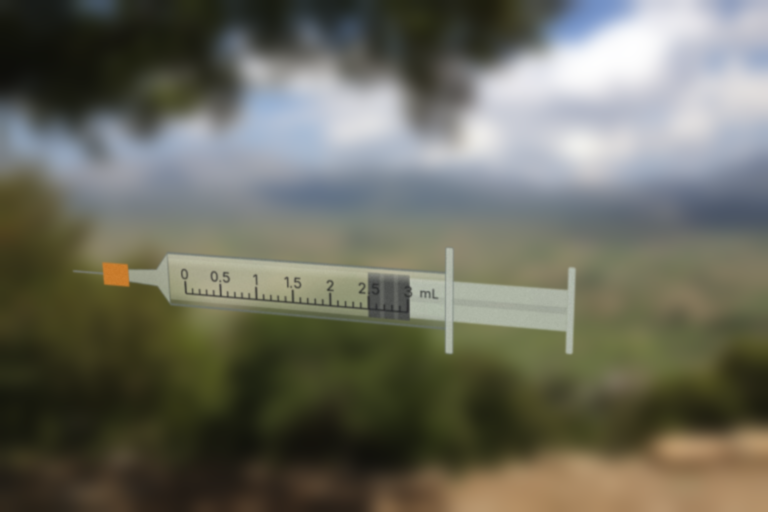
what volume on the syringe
2.5 mL
